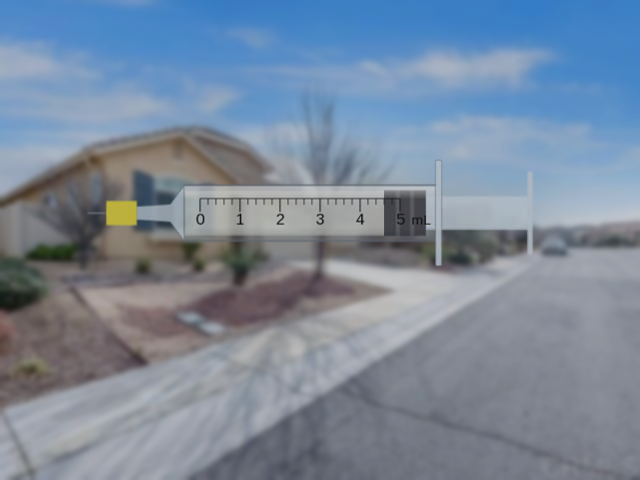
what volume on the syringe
4.6 mL
